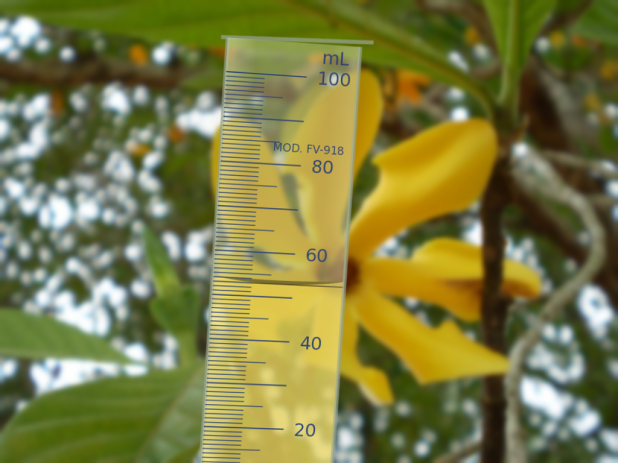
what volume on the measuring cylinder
53 mL
